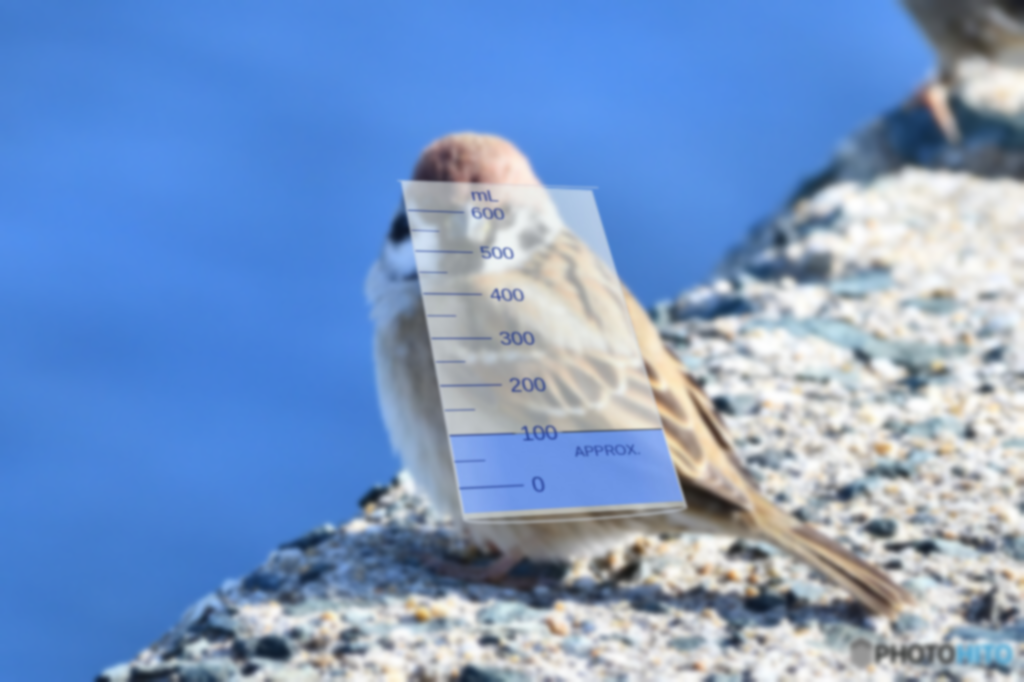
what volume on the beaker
100 mL
